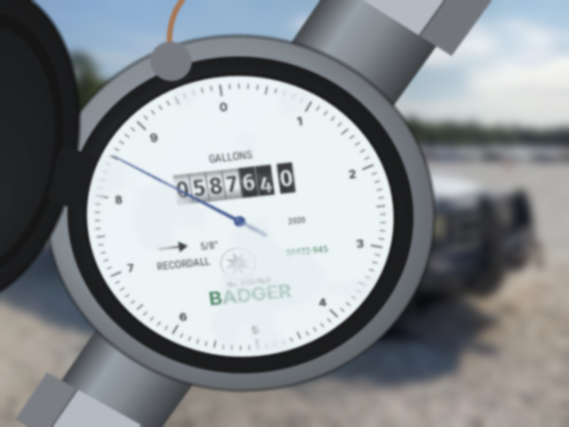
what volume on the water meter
587638.5 gal
